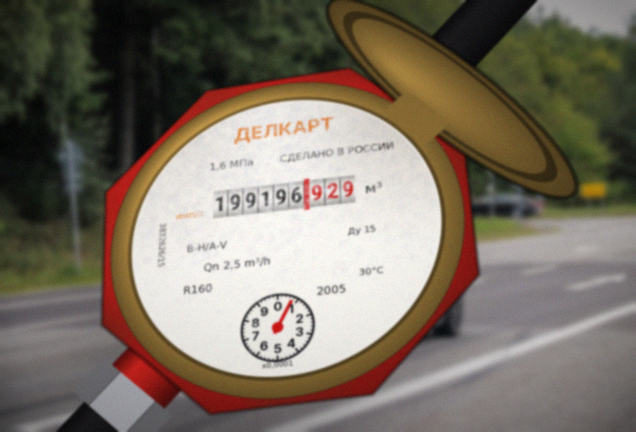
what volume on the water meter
199196.9290 m³
